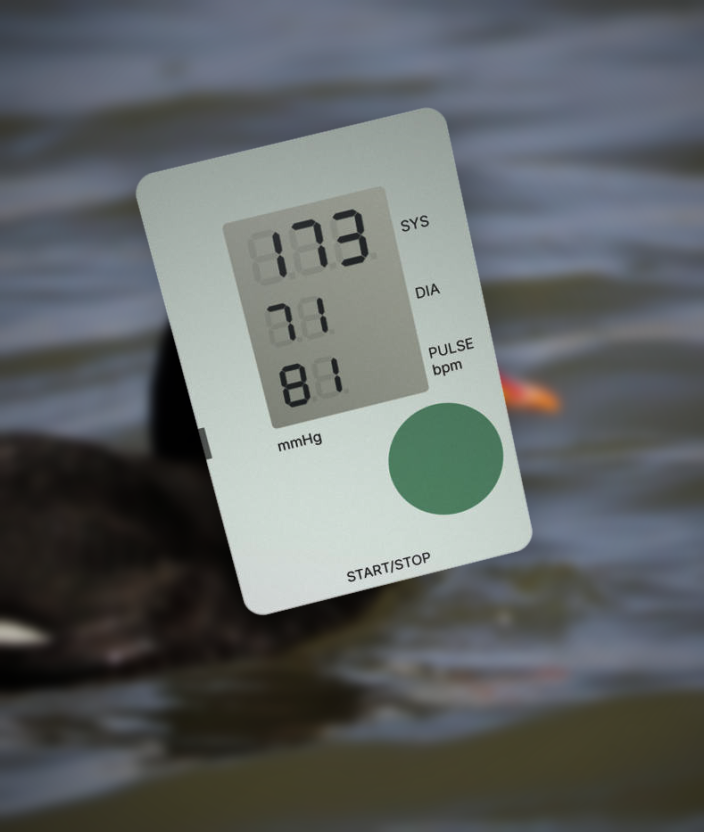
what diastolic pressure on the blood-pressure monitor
71 mmHg
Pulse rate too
81 bpm
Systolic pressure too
173 mmHg
